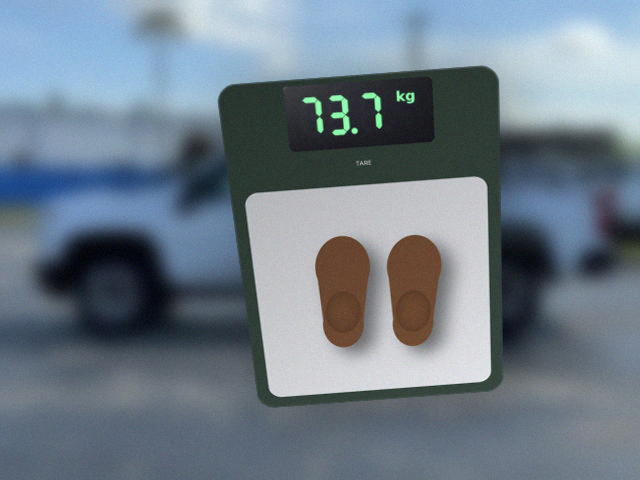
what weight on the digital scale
73.7 kg
